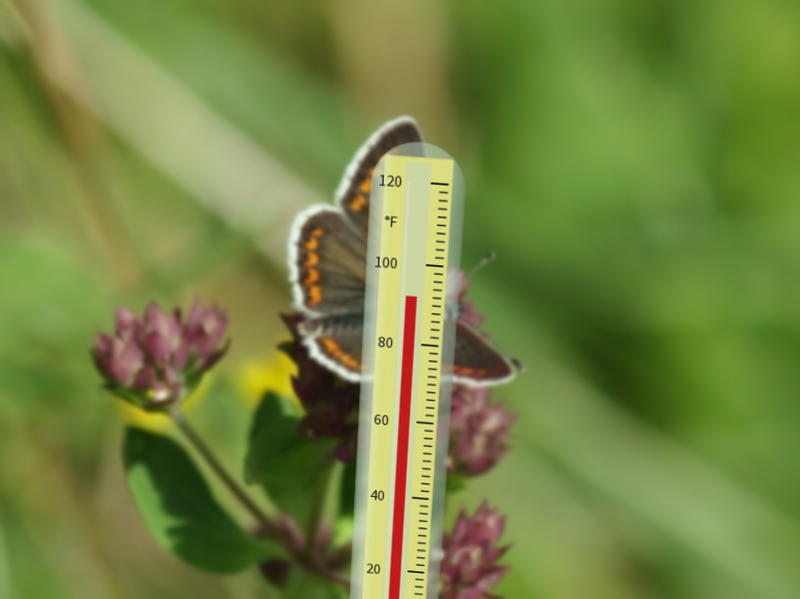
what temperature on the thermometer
92 °F
